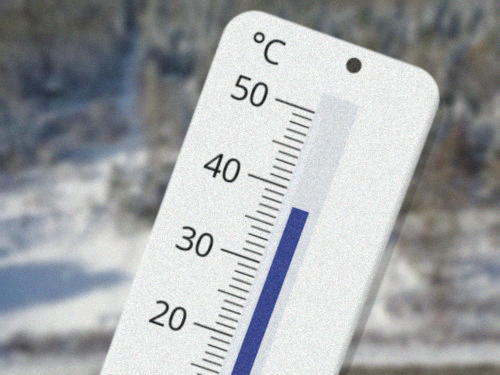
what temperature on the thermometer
38 °C
